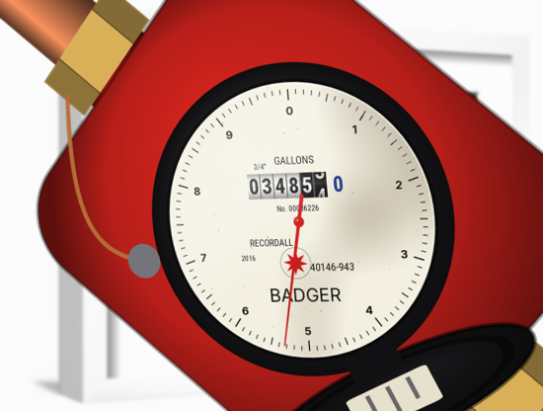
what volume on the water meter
348535.3 gal
